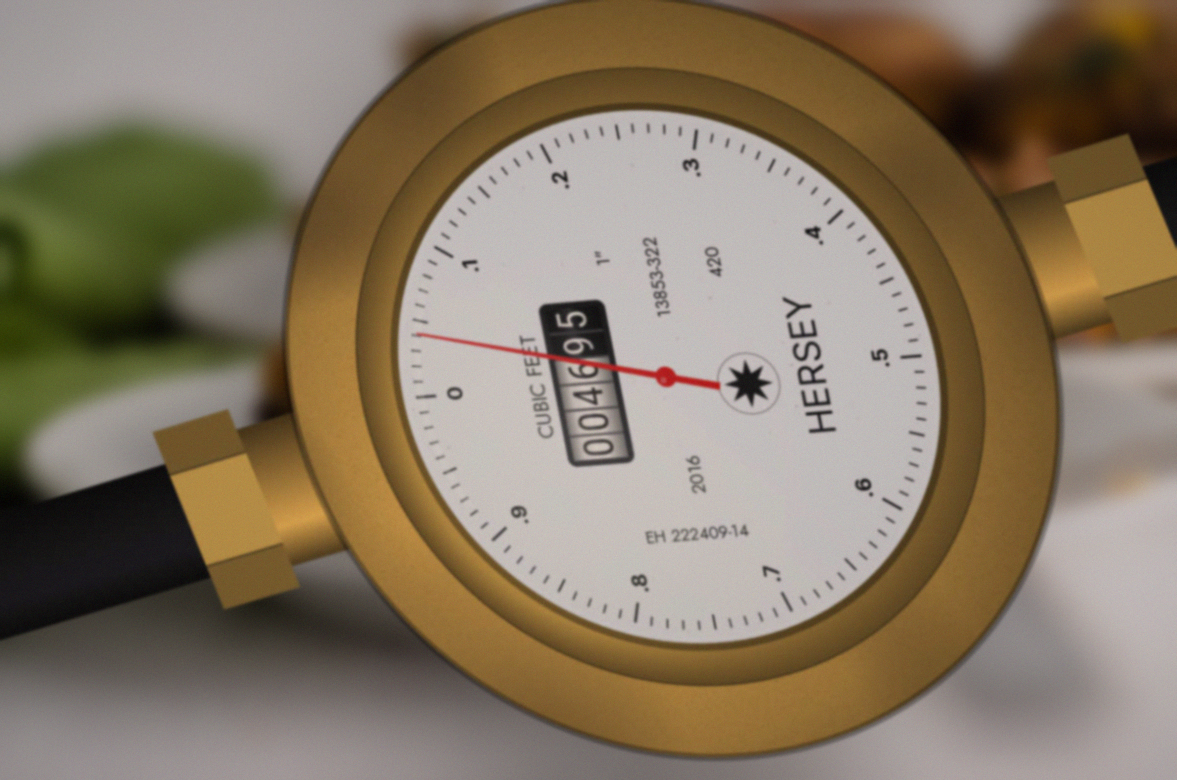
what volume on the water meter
4695.04 ft³
